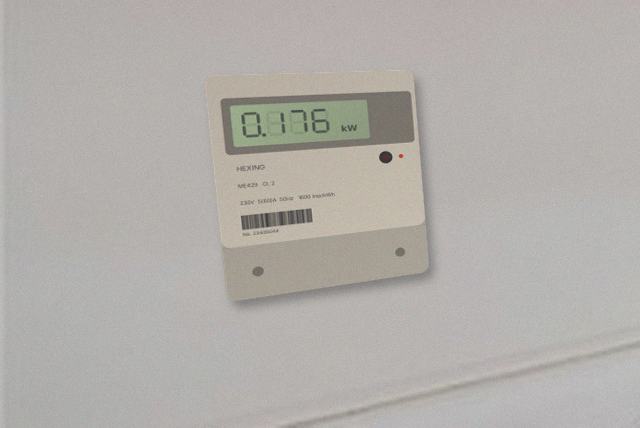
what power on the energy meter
0.176 kW
